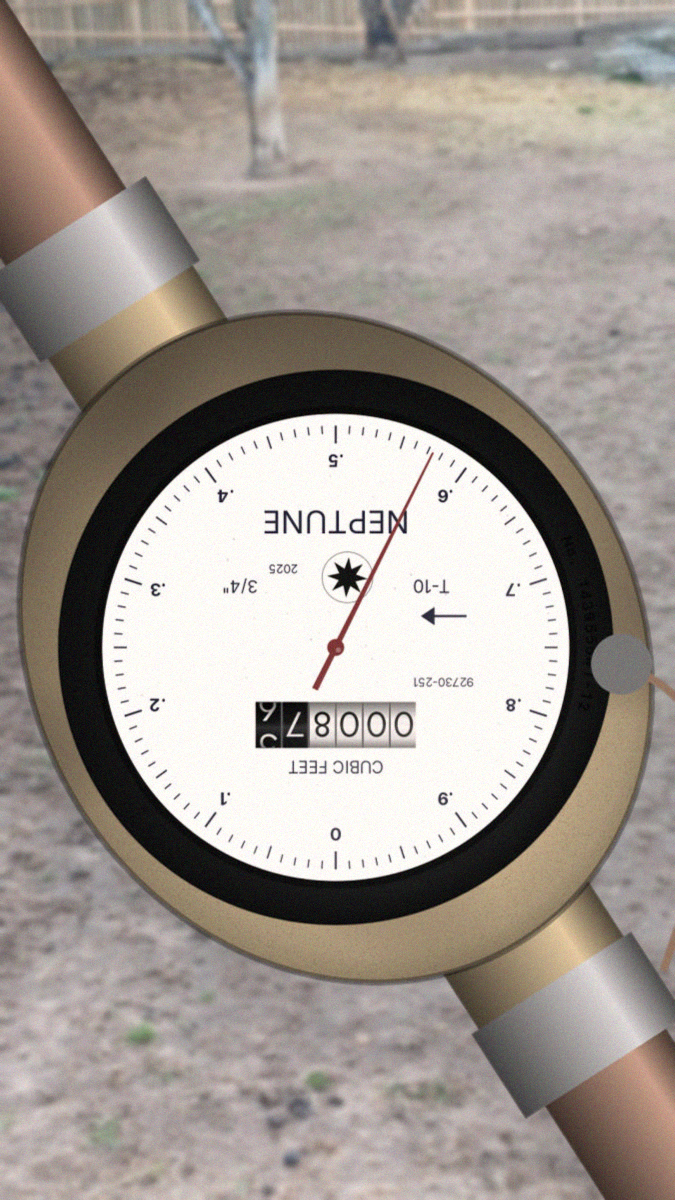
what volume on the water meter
875.57 ft³
